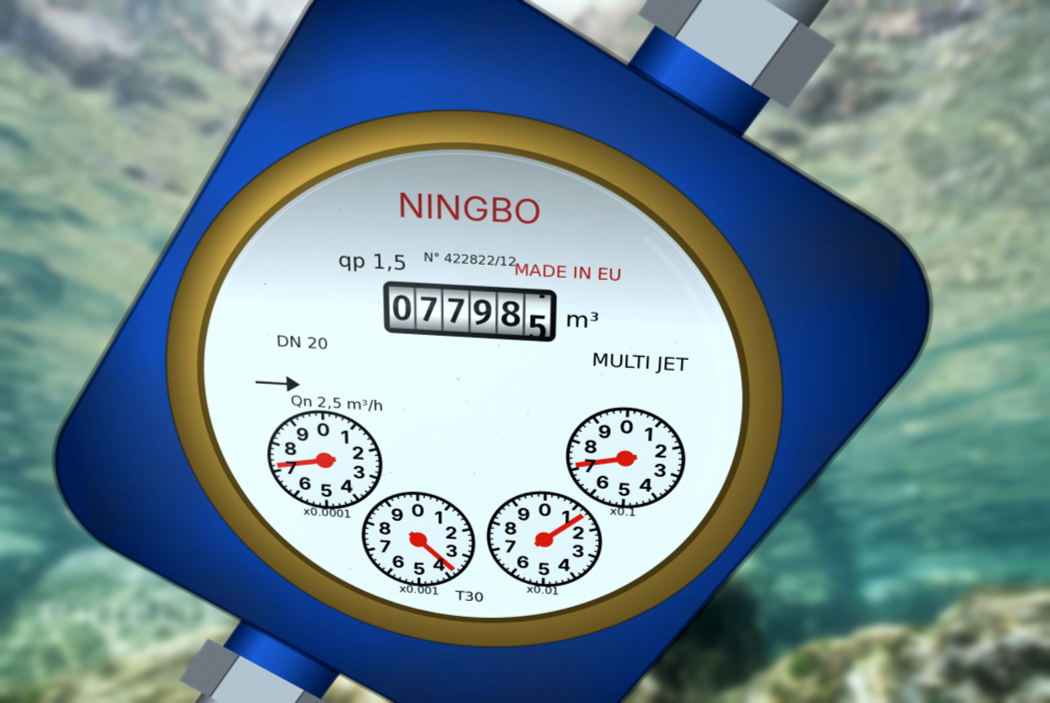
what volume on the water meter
77984.7137 m³
